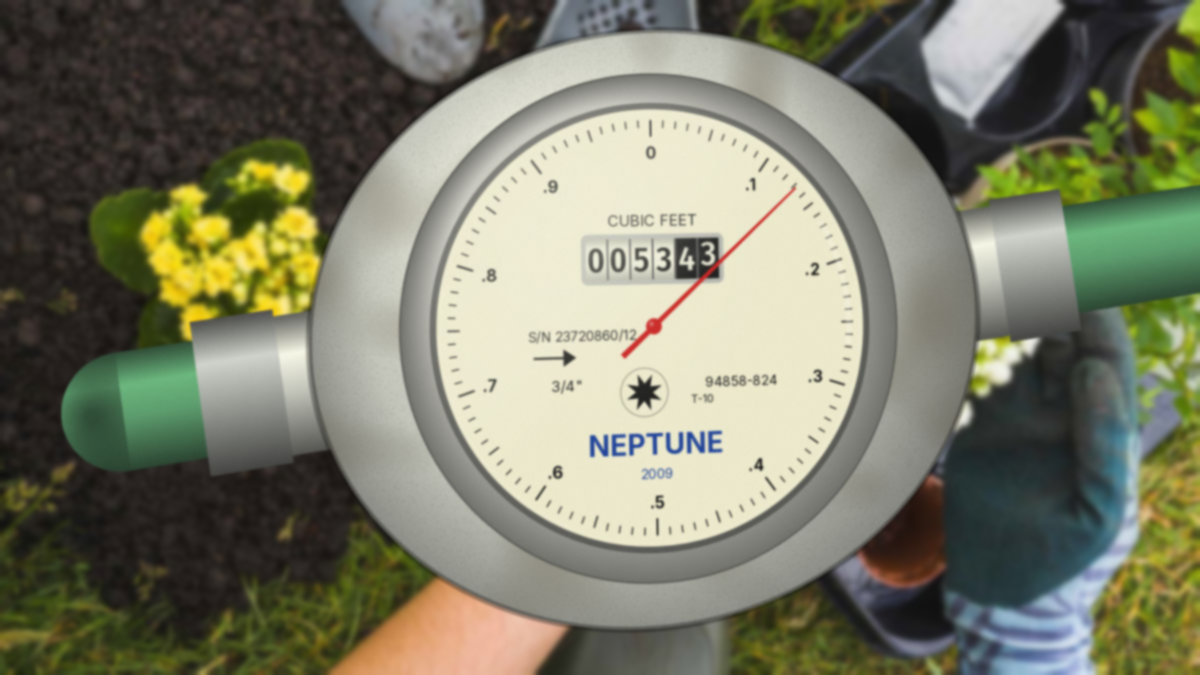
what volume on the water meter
5343.13 ft³
